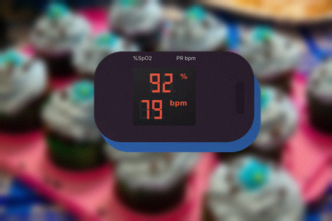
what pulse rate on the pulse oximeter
79 bpm
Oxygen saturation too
92 %
